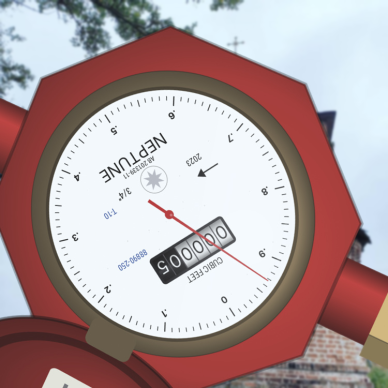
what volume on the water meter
4.93 ft³
